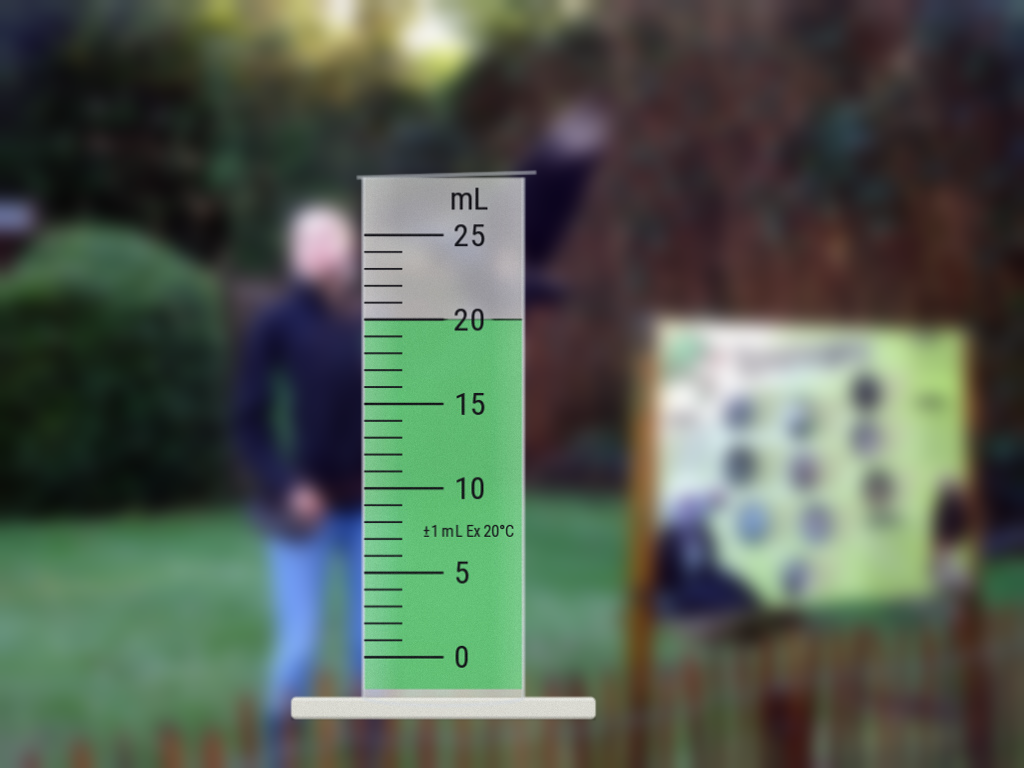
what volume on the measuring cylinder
20 mL
